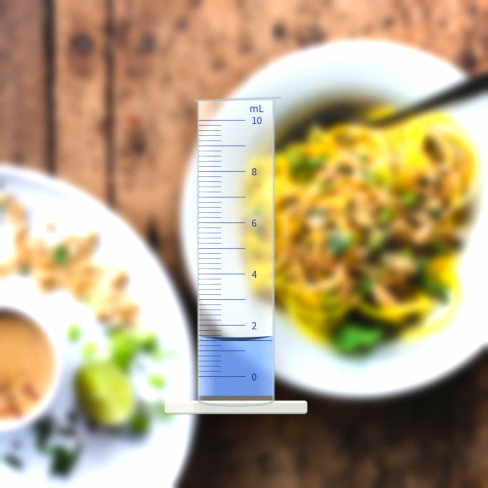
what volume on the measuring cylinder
1.4 mL
